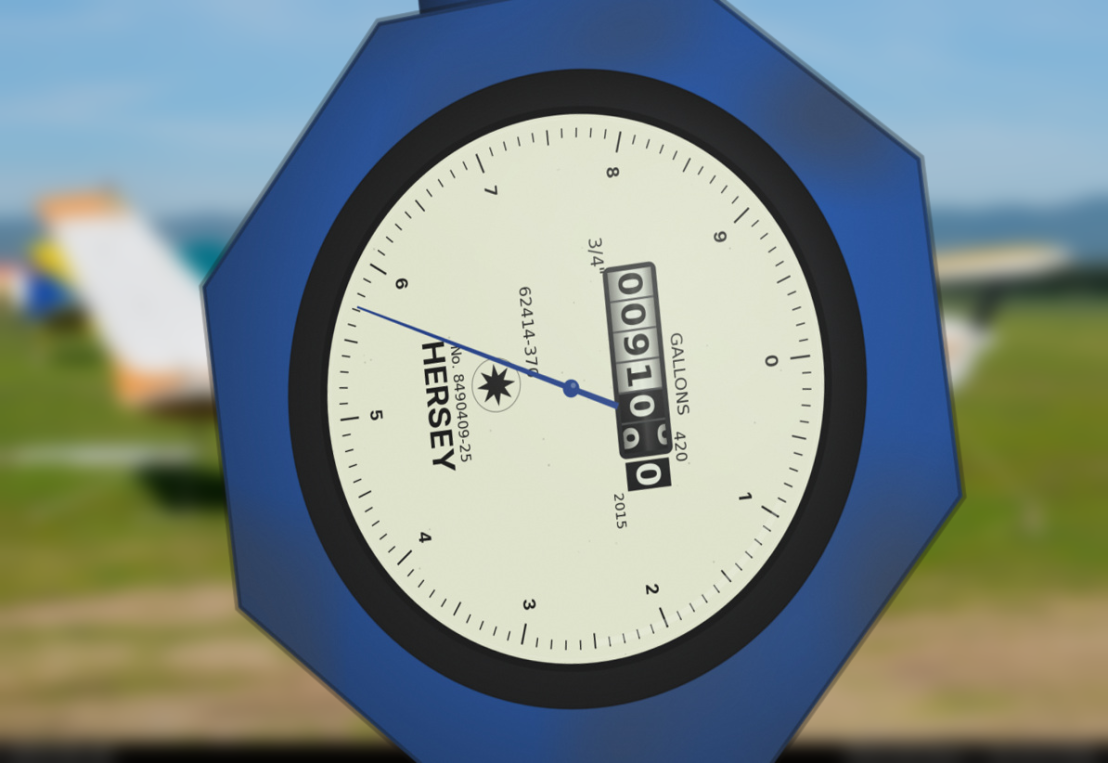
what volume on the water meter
91085.7 gal
